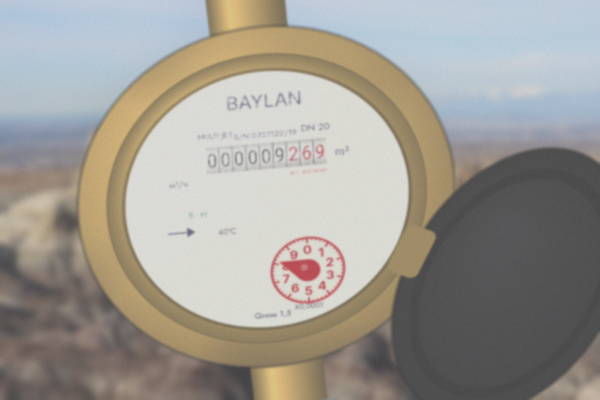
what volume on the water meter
9.2698 m³
